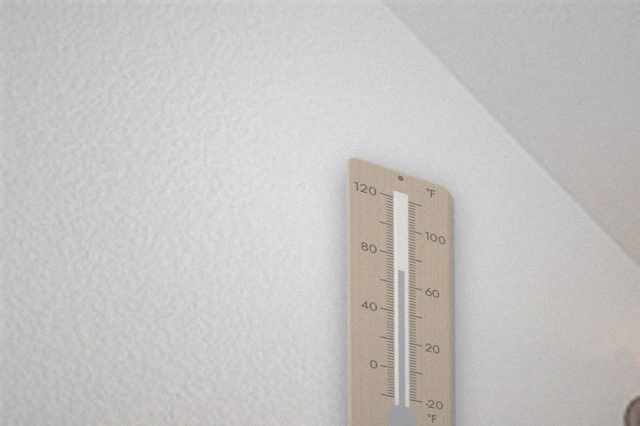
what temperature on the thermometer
70 °F
